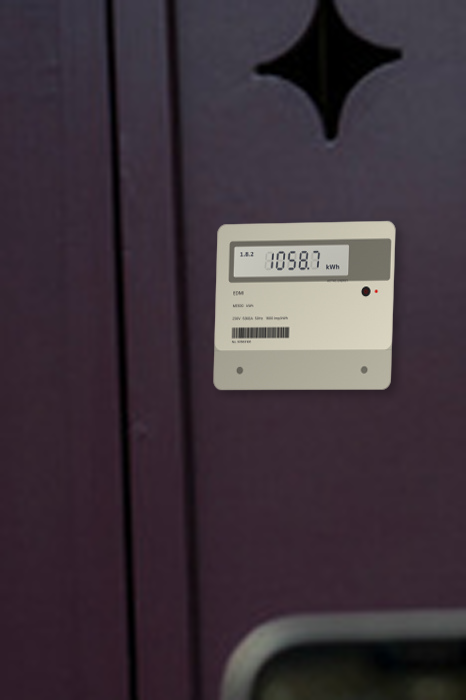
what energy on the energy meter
1058.7 kWh
